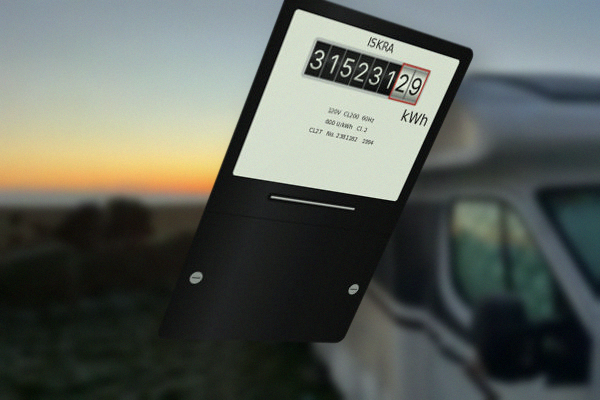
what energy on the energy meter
315231.29 kWh
